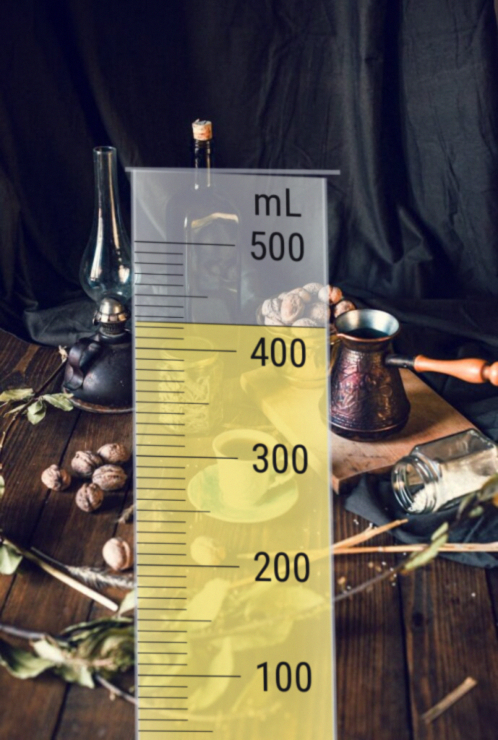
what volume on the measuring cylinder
425 mL
